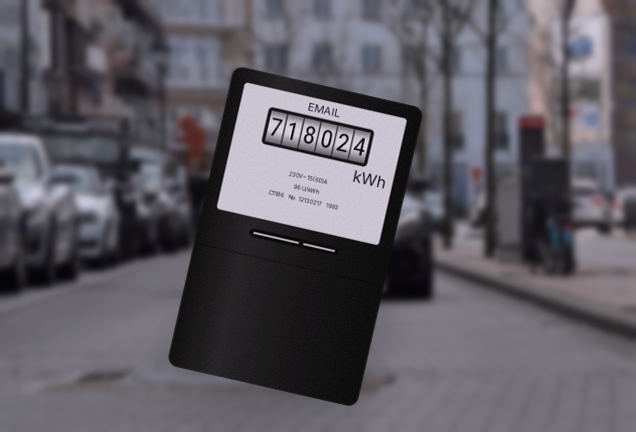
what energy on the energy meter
718024 kWh
